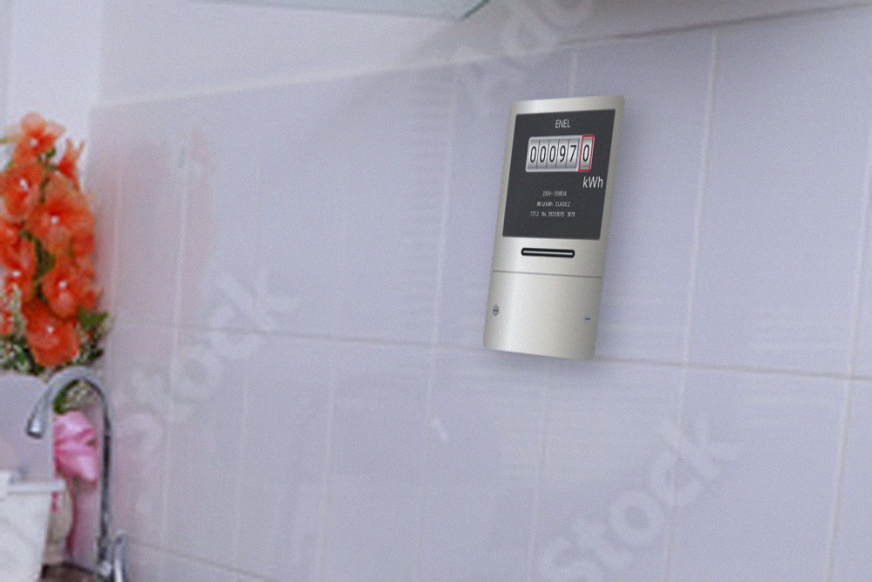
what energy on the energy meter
97.0 kWh
